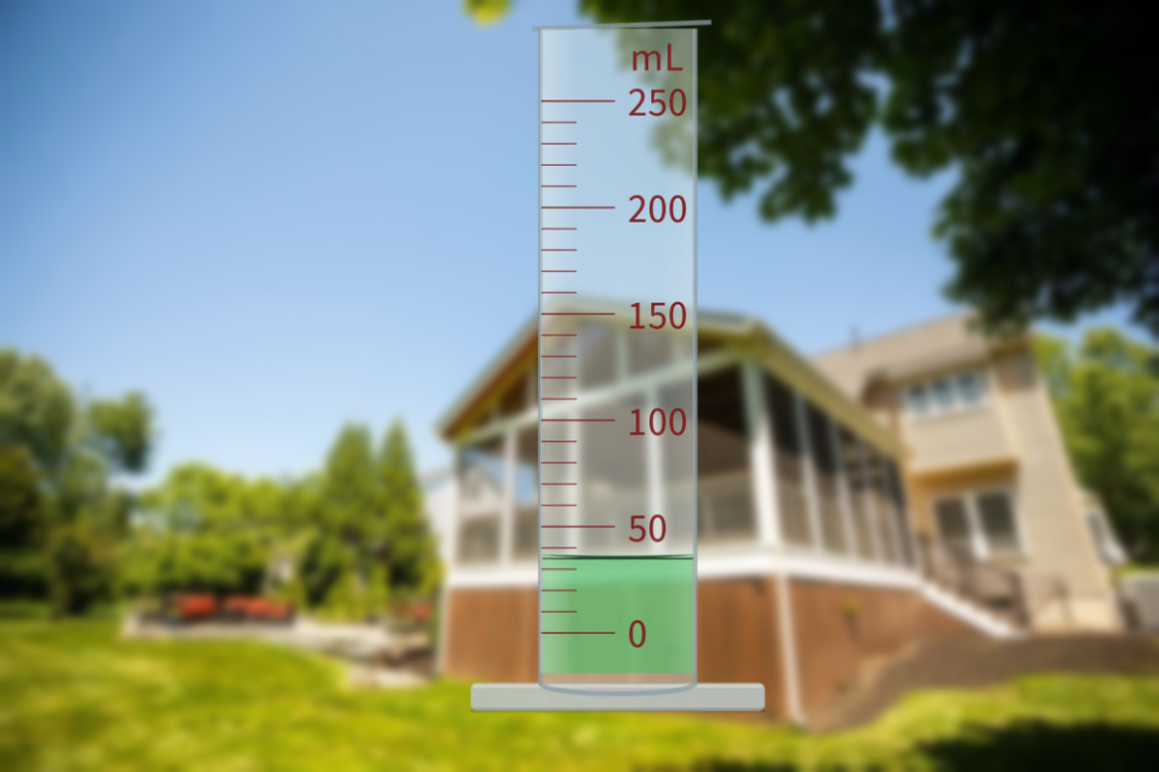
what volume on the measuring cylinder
35 mL
